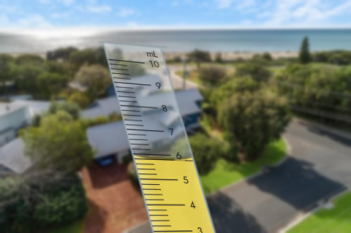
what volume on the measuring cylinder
5.8 mL
